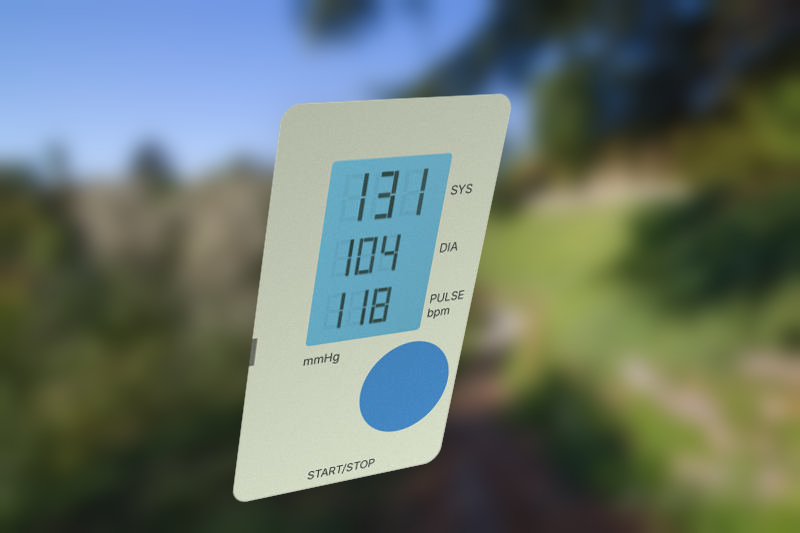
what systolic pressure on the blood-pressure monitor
131 mmHg
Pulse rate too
118 bpm
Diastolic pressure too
104 mmHg
